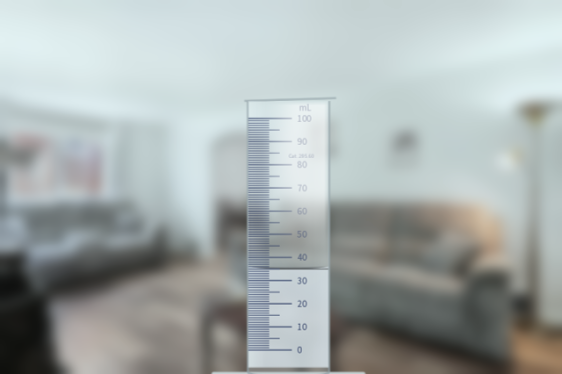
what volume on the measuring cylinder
35 mL
